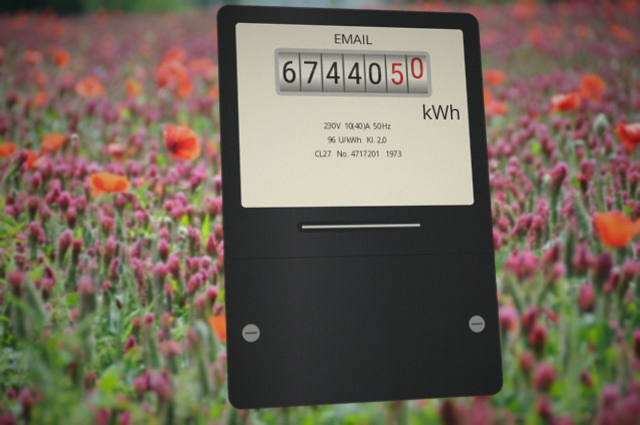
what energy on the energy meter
67440.50 kWh
